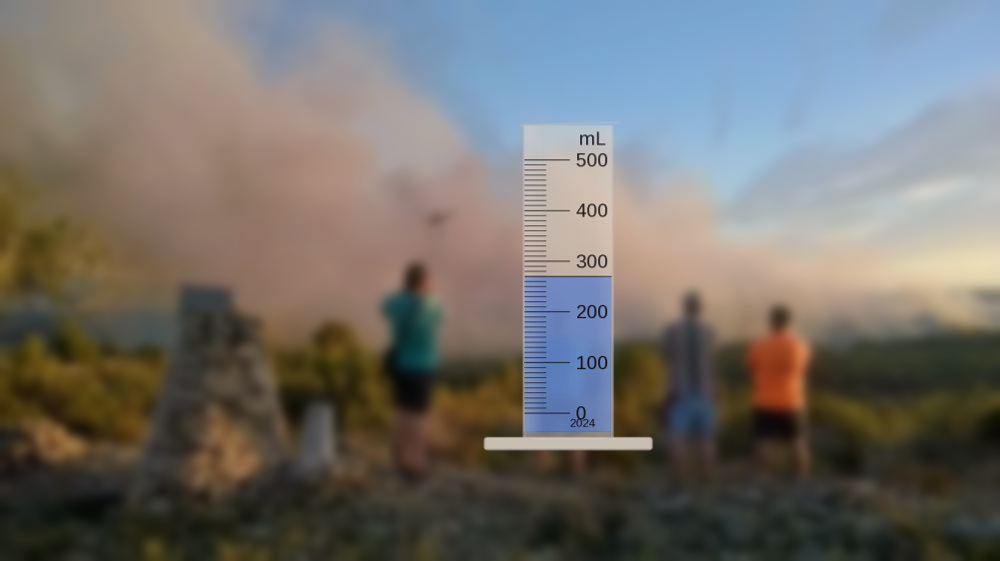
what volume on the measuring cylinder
270 mL
